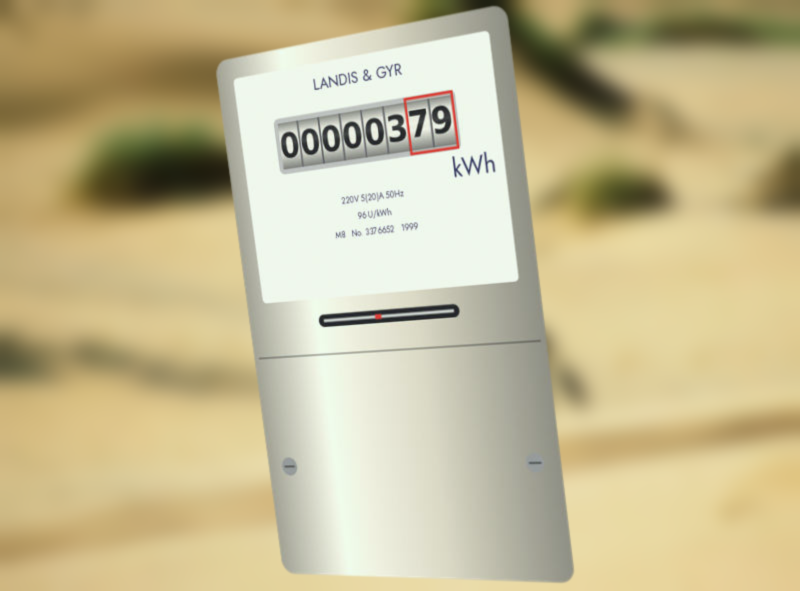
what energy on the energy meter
3.79 kWh
